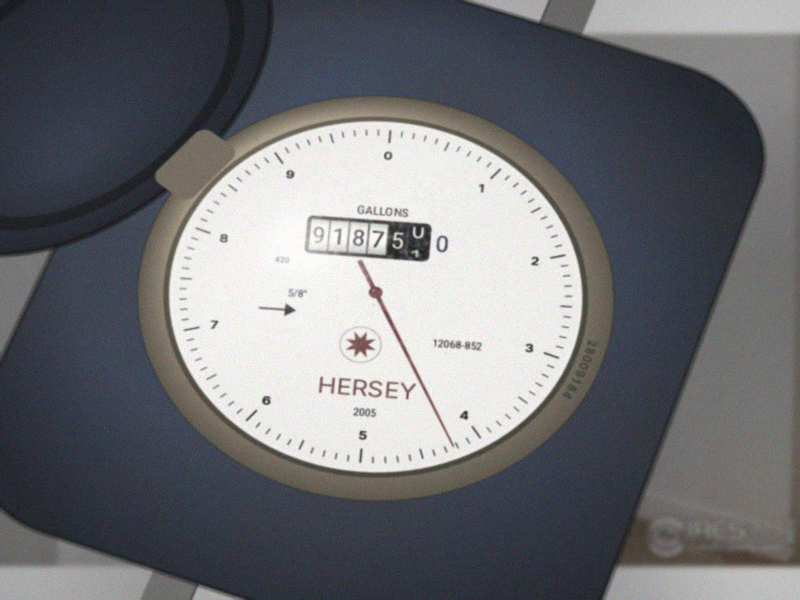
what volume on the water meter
9187504.2 gal
